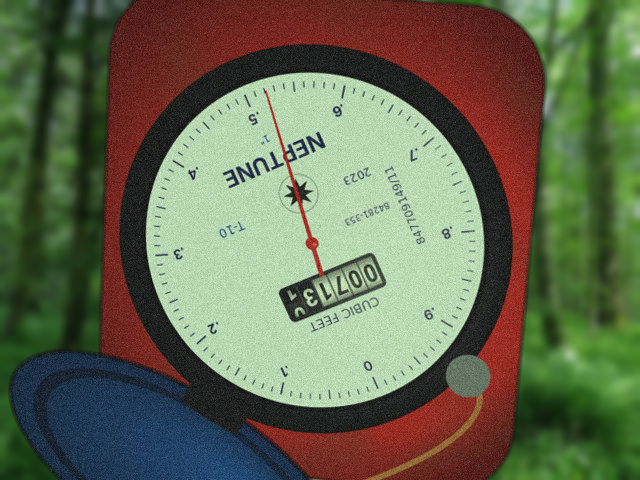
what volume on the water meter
7130.52 ft³
